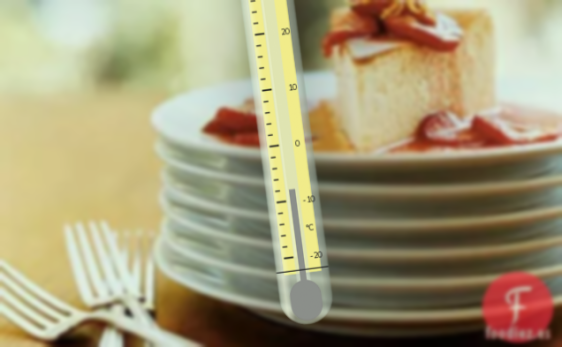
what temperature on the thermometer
-8 °C
